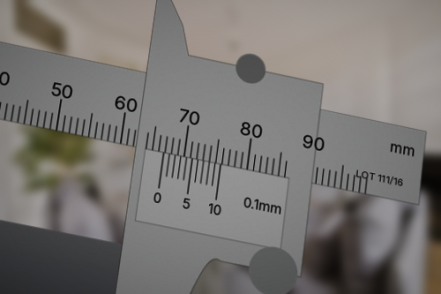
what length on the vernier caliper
66.8 mm
